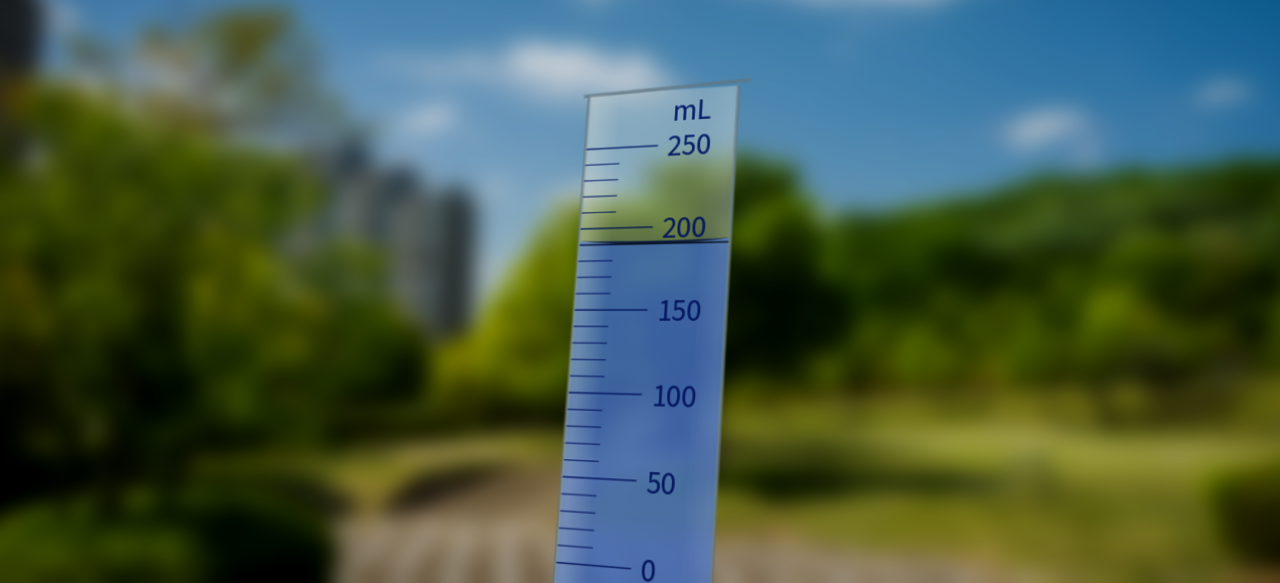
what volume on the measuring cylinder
190 mL
